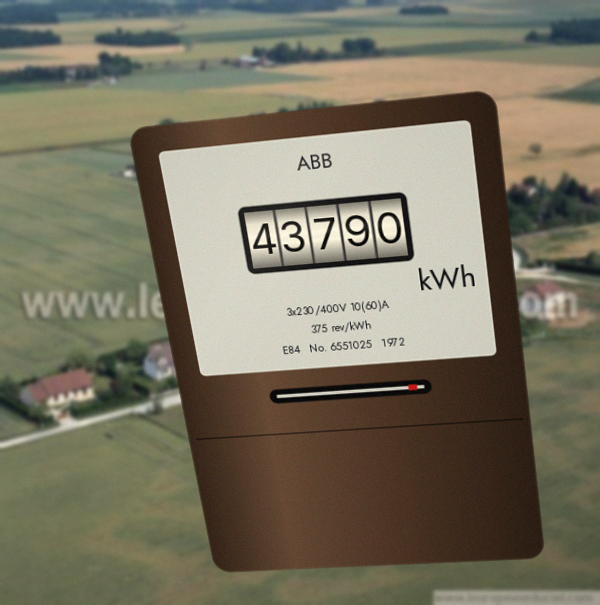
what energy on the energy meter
43790 kWh
